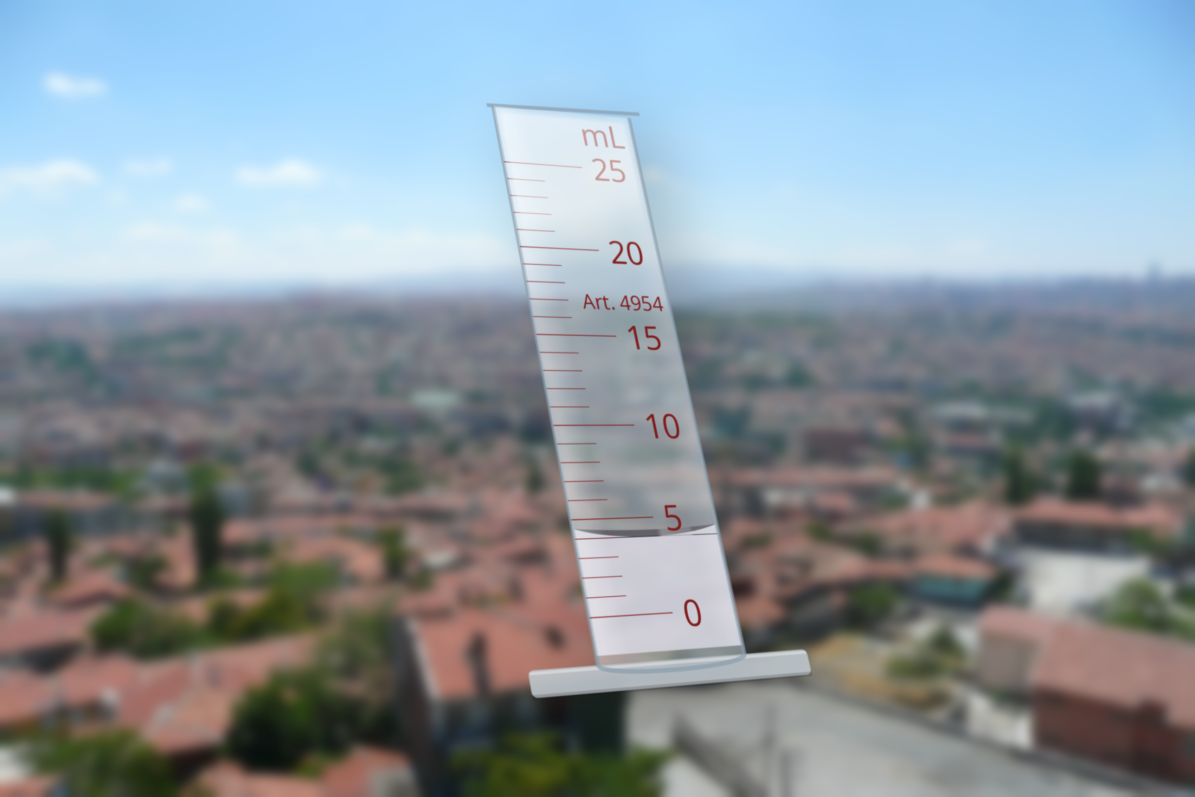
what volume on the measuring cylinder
4 mL
